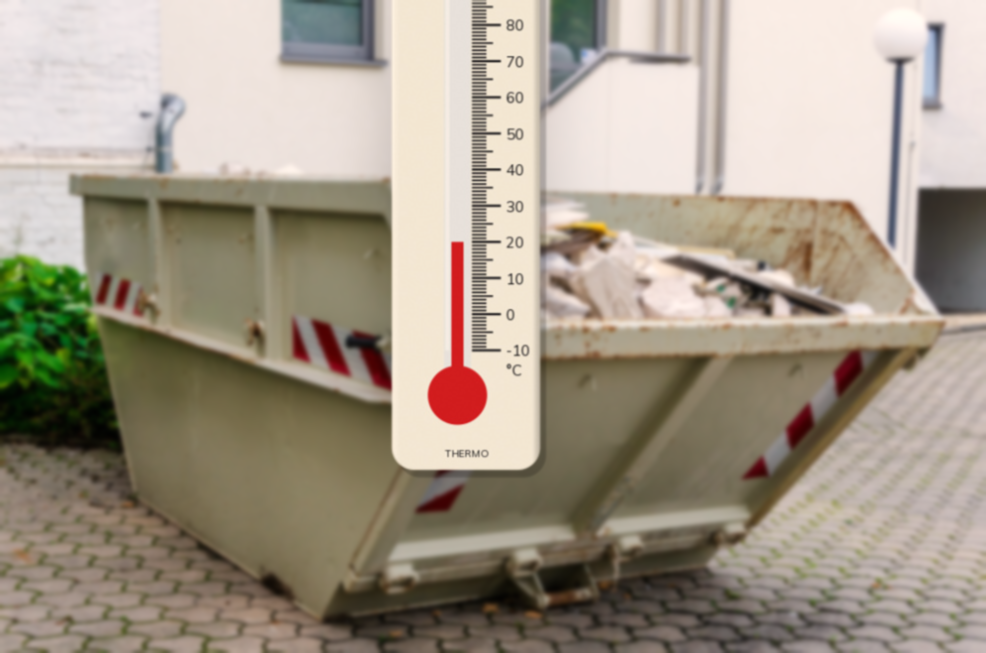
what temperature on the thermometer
20 °C
